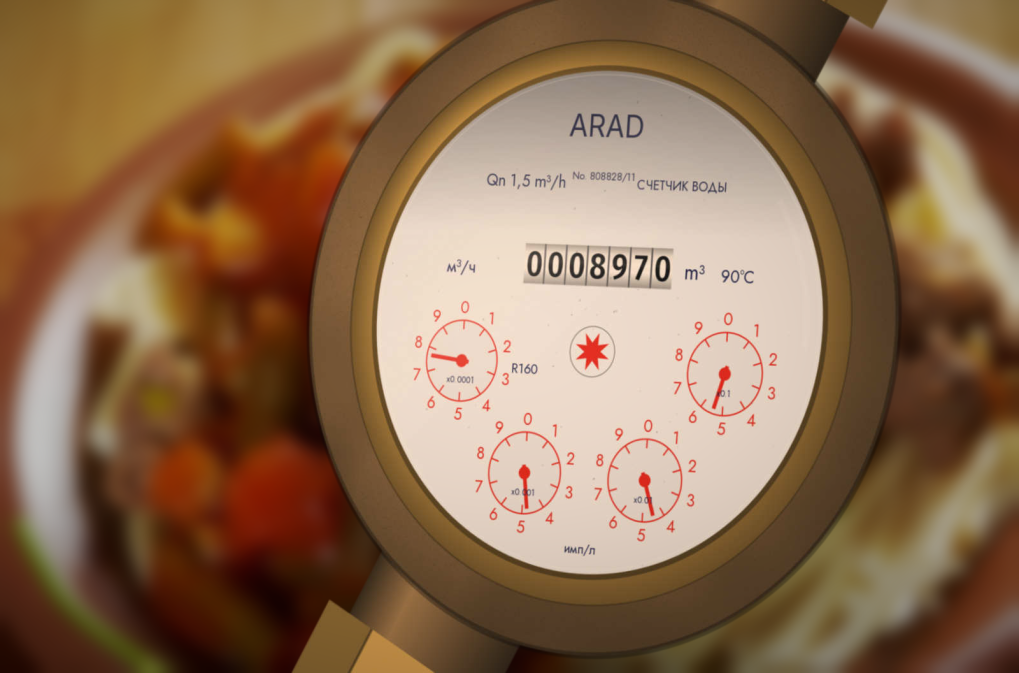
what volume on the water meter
8970.5447 m³
